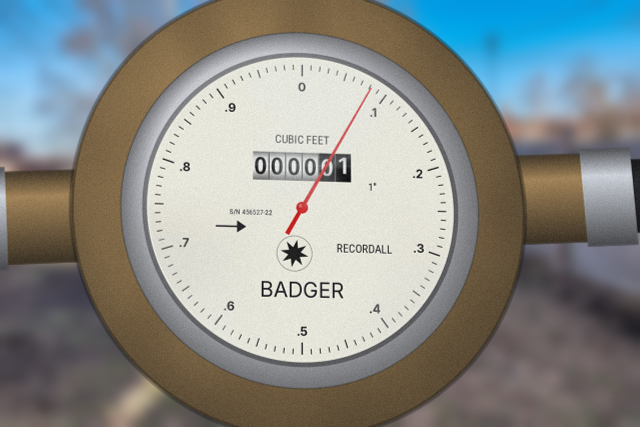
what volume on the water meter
1.08 ft³
